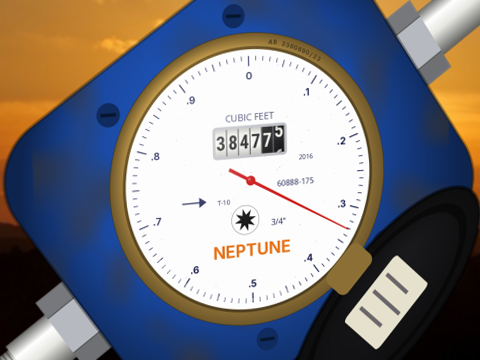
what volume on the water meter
384775.33 ft³
